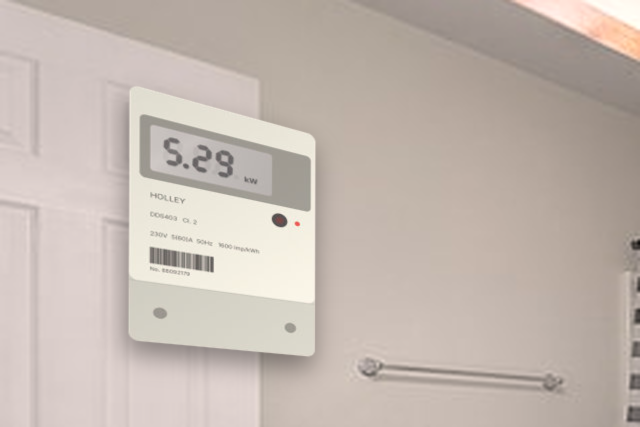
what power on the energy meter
5.29 kW
